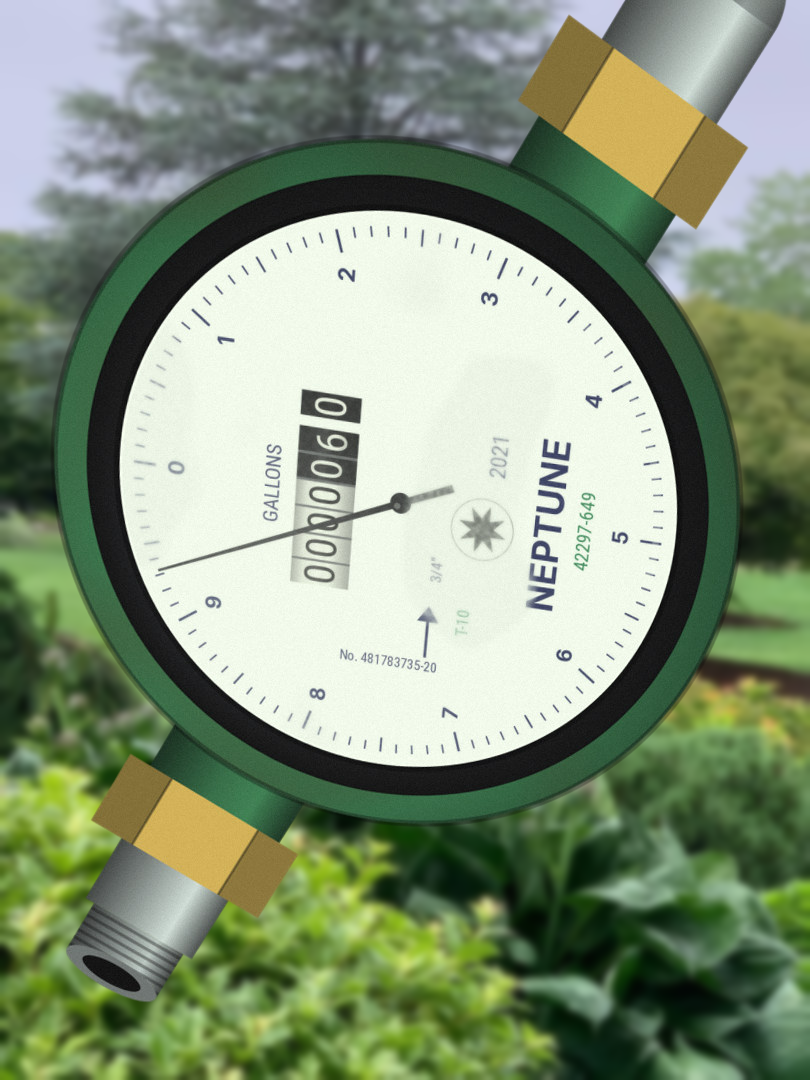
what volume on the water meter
59.3 gal
